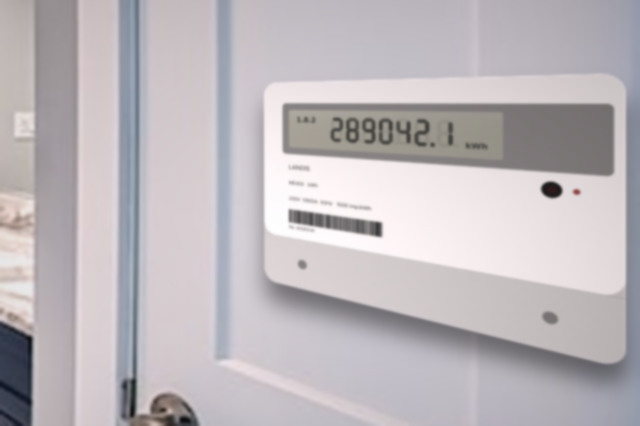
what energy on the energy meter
289042.1 kWh
